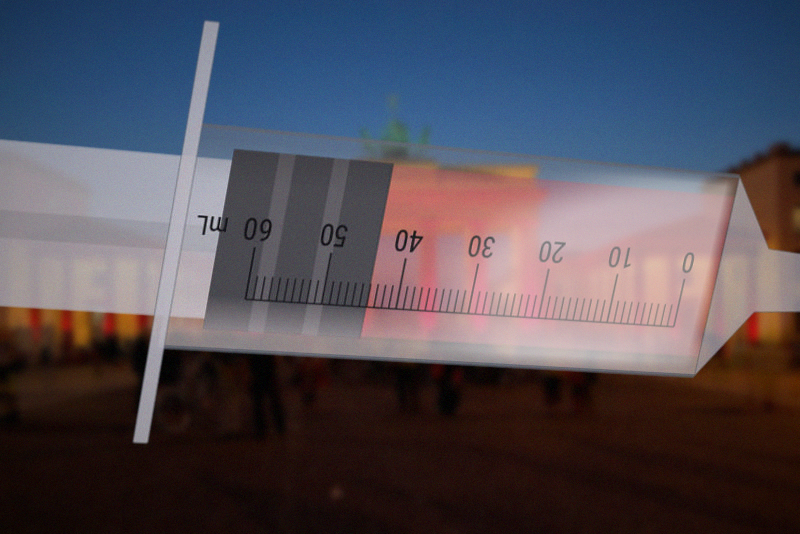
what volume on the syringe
44 mL
